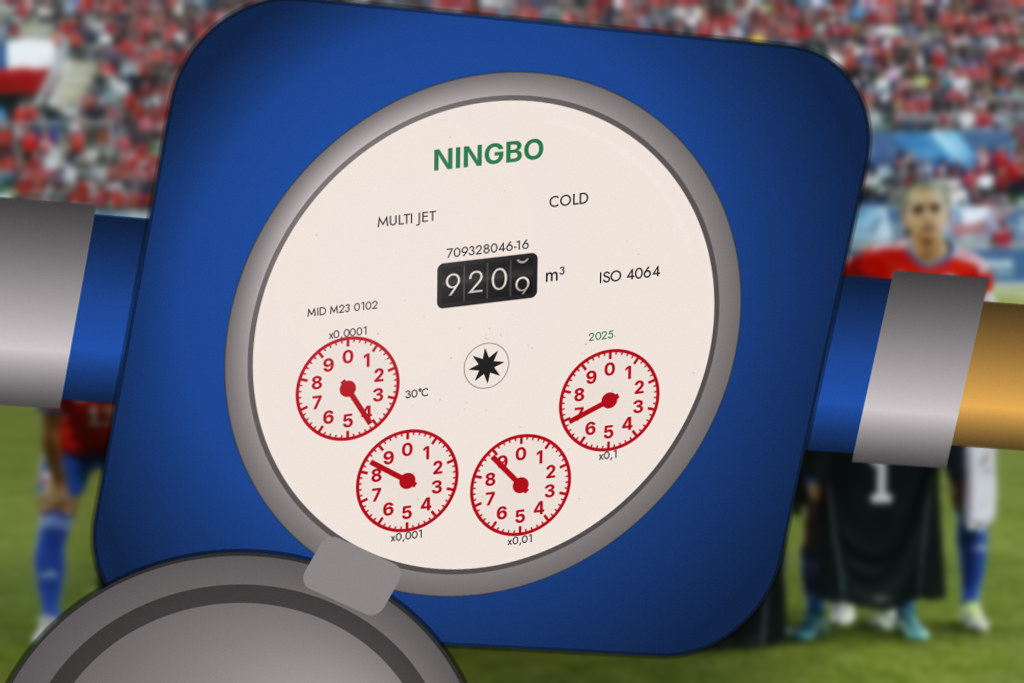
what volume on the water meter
9208.6884 m³
